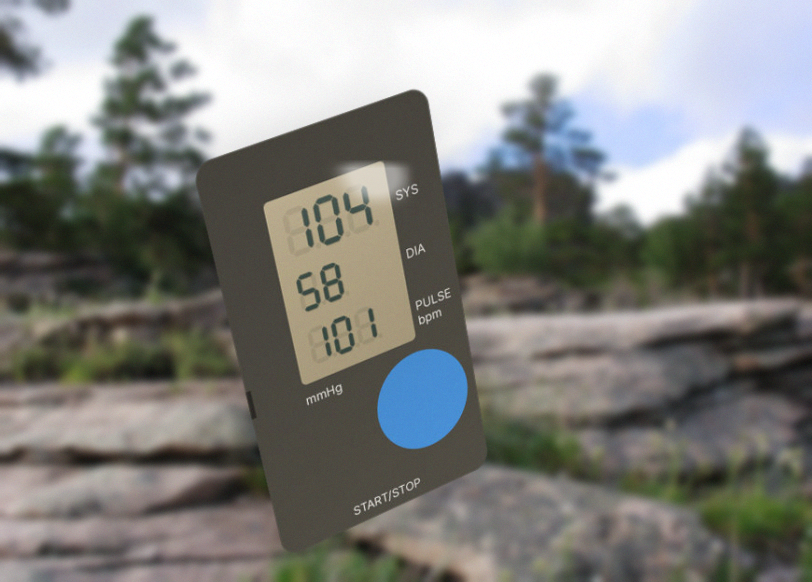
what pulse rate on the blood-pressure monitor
101 bpm
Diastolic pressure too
58 mmHg
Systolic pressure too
104 mmHg
